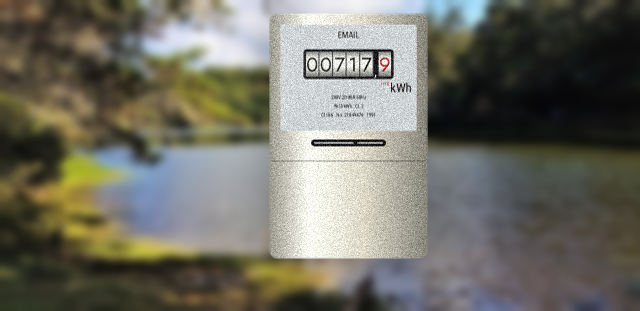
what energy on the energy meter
717.9 kWh
